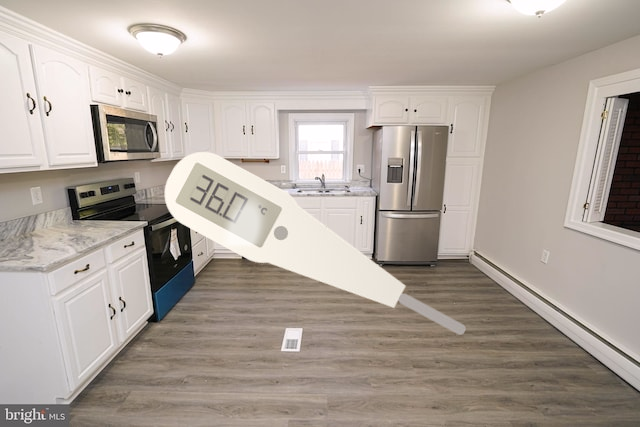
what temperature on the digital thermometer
36.0 °C
